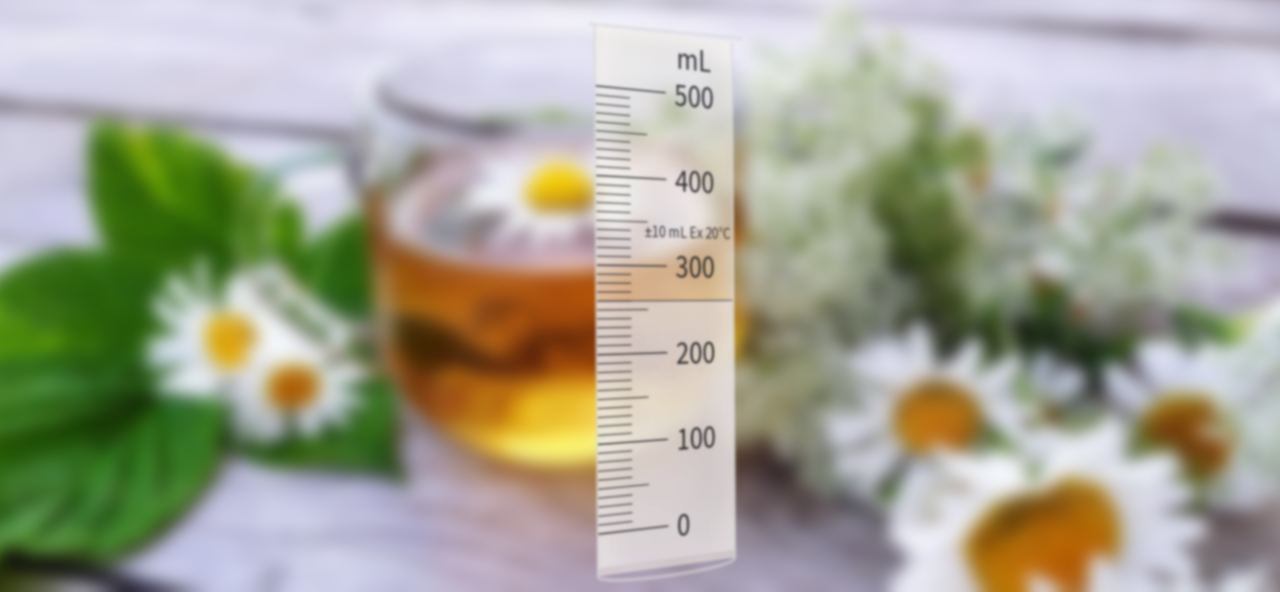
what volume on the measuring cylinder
260 mL
